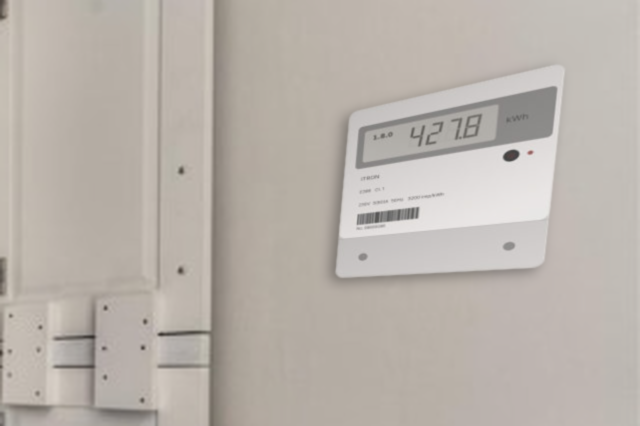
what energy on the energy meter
427.8 kWh
